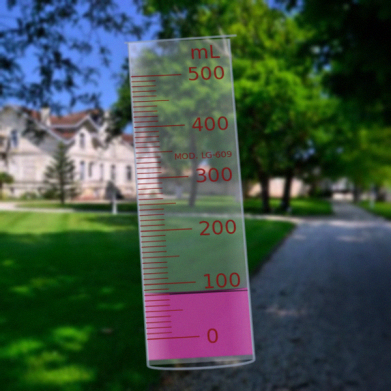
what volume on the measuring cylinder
80 mL
